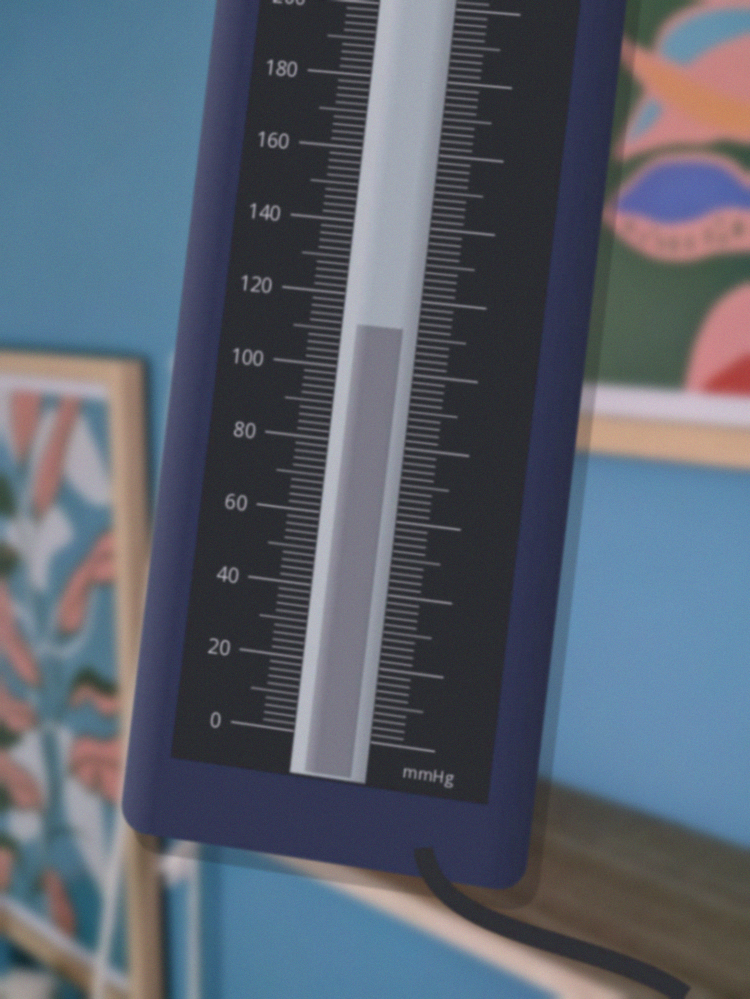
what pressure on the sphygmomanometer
112 mmHg
